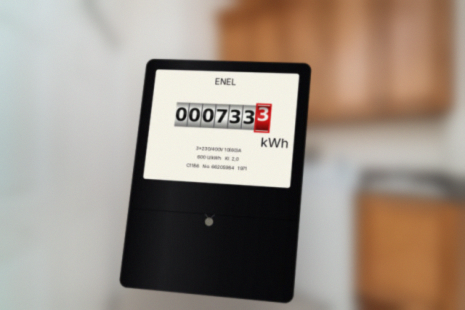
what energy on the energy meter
733.3 kWh
